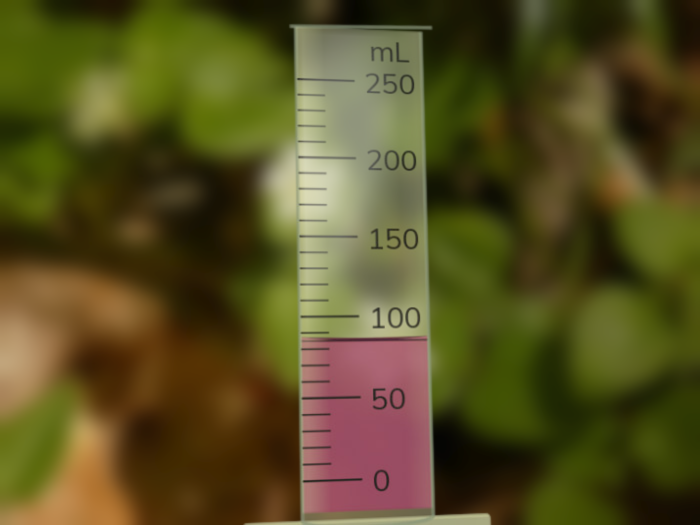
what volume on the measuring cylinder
85 mL
